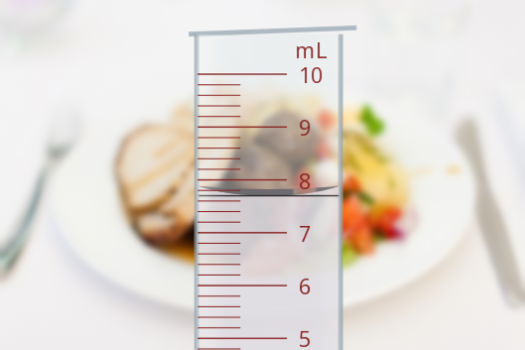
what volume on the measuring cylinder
7.7 mL
